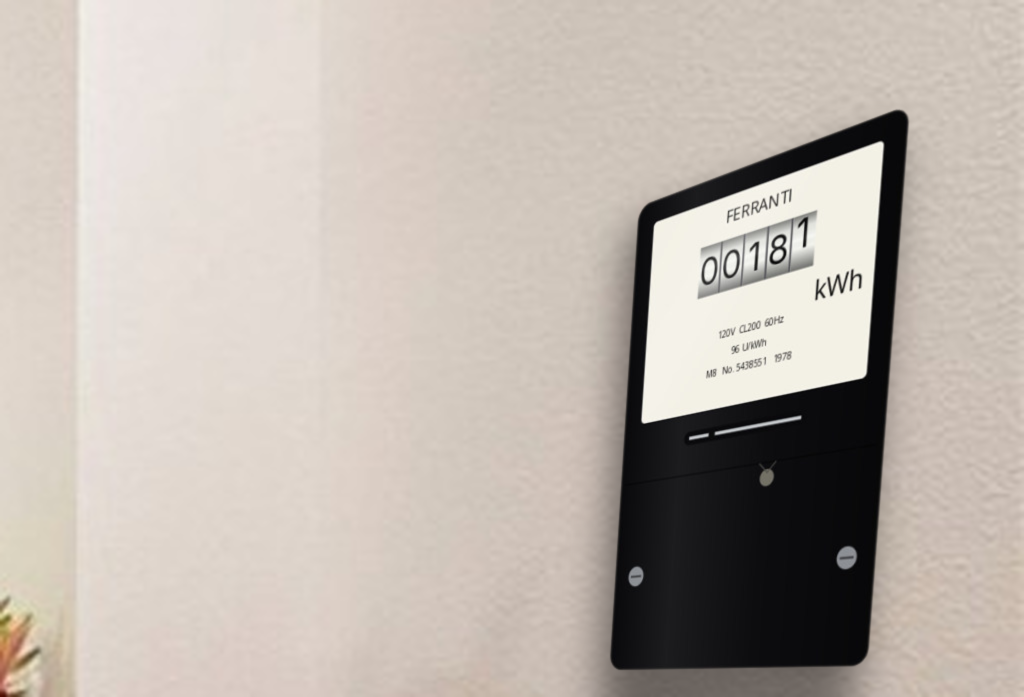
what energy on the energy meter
181 kWh
